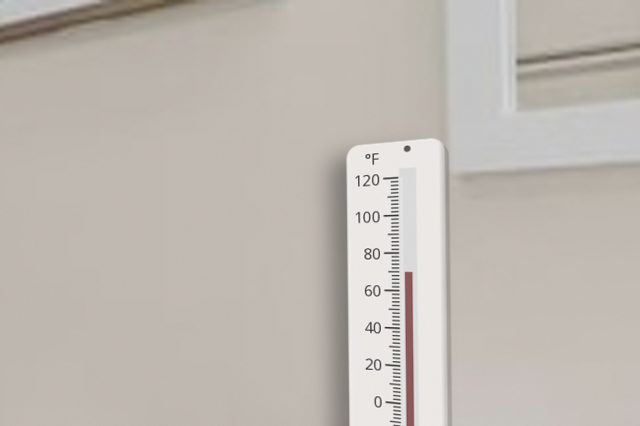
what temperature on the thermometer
70 °F
